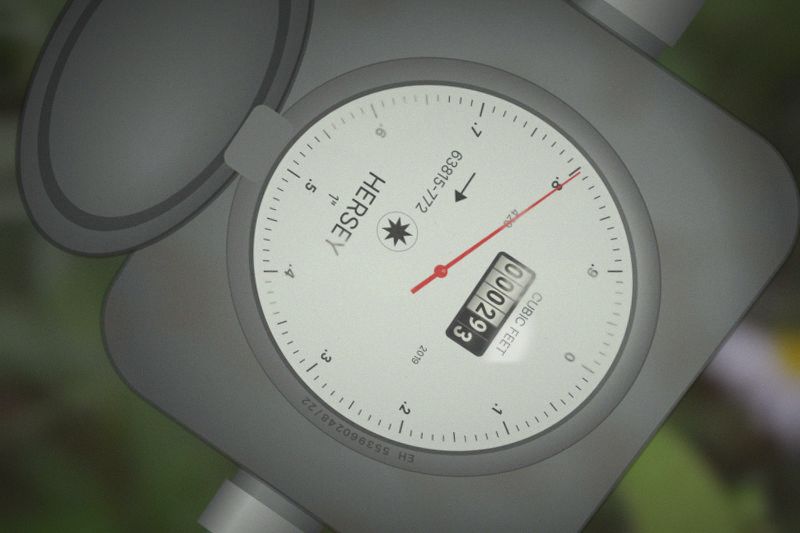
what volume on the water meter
292.80 ft³
